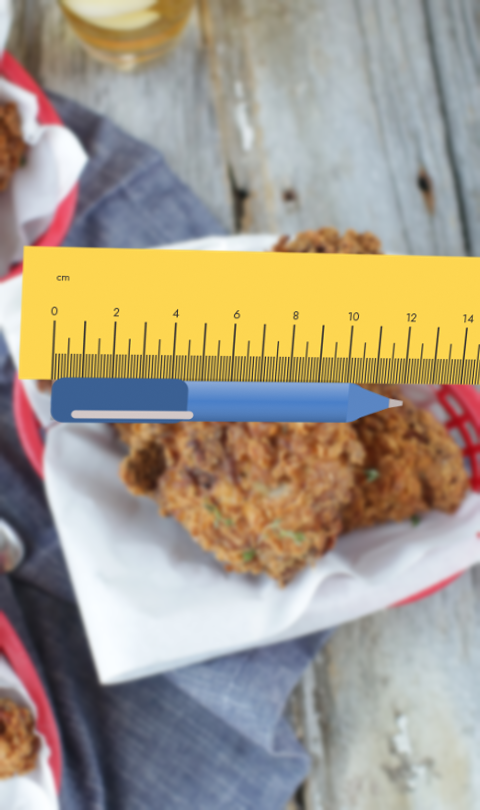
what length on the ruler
12 cm
